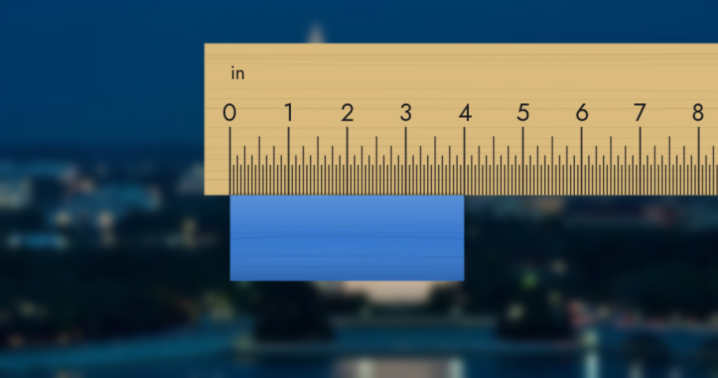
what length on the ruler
4 in
